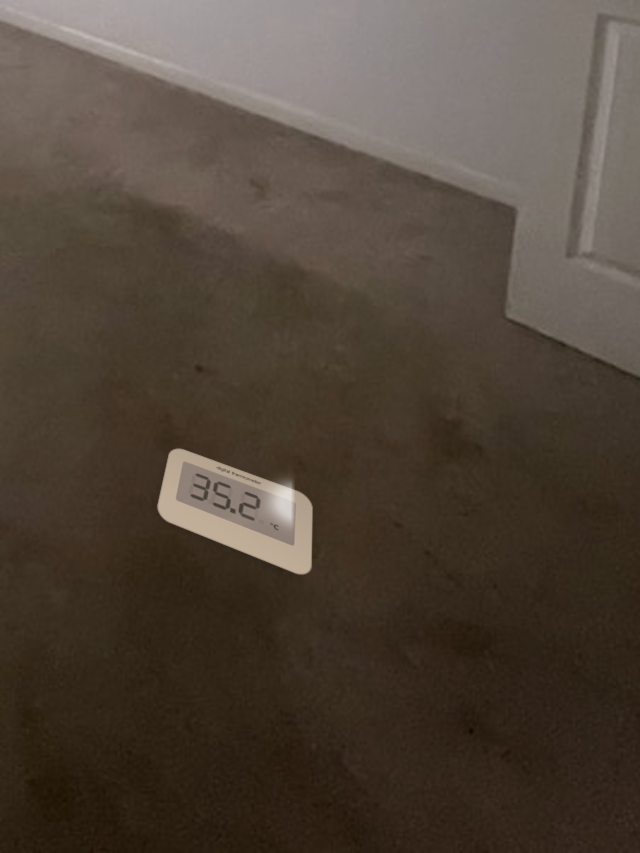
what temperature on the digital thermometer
35.2 °C
